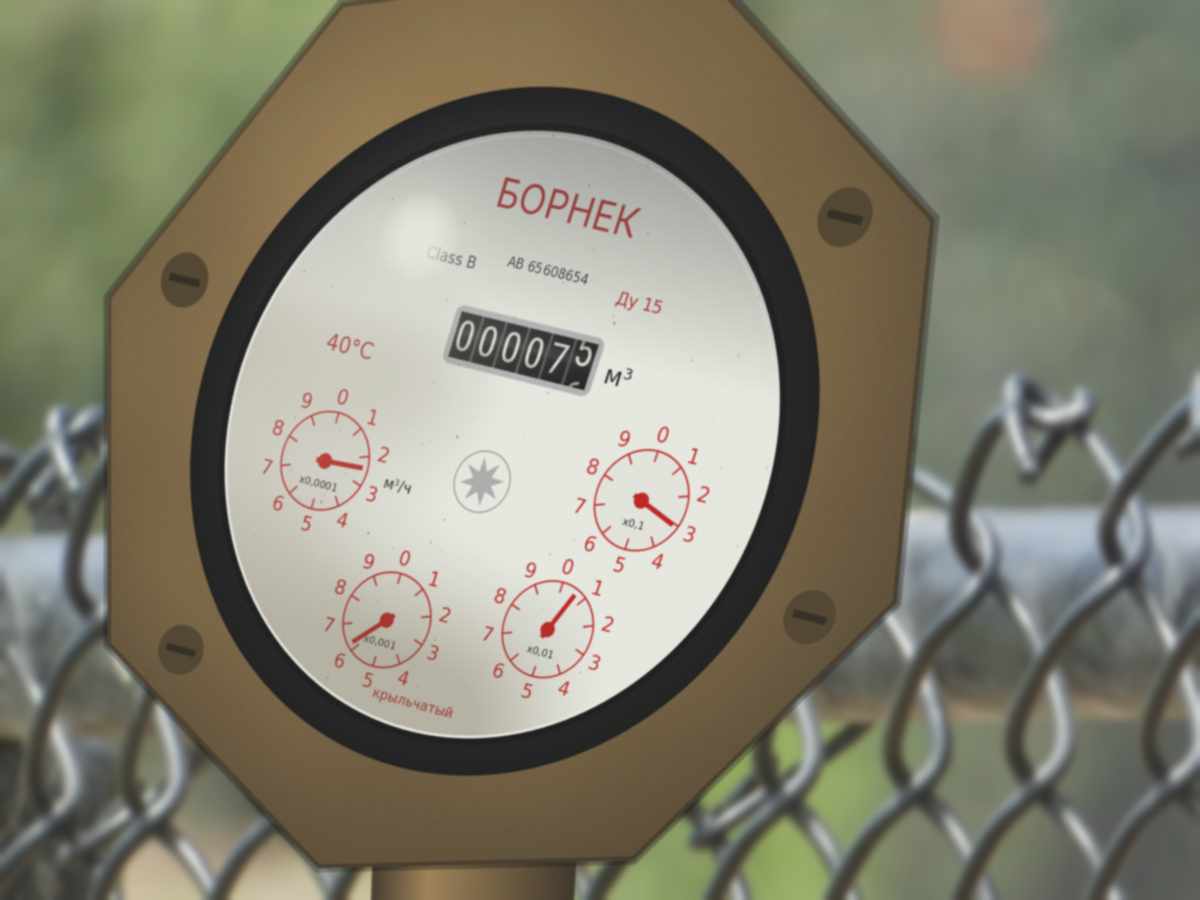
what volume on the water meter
75.3062 m³
